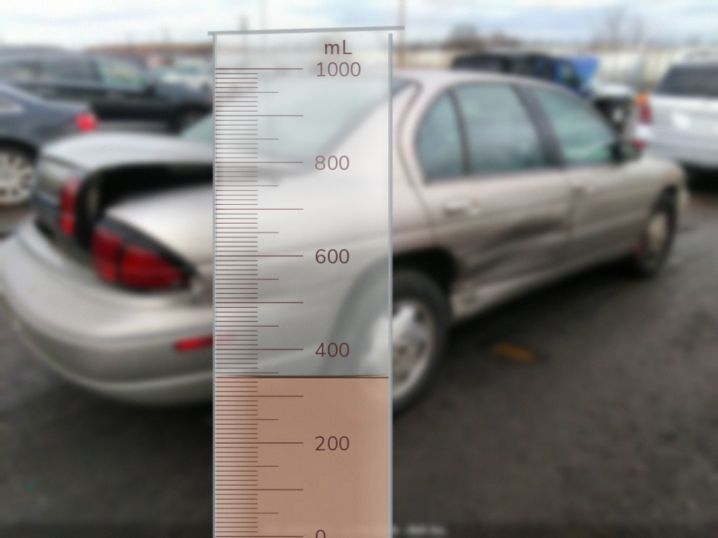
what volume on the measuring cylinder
340 mL
